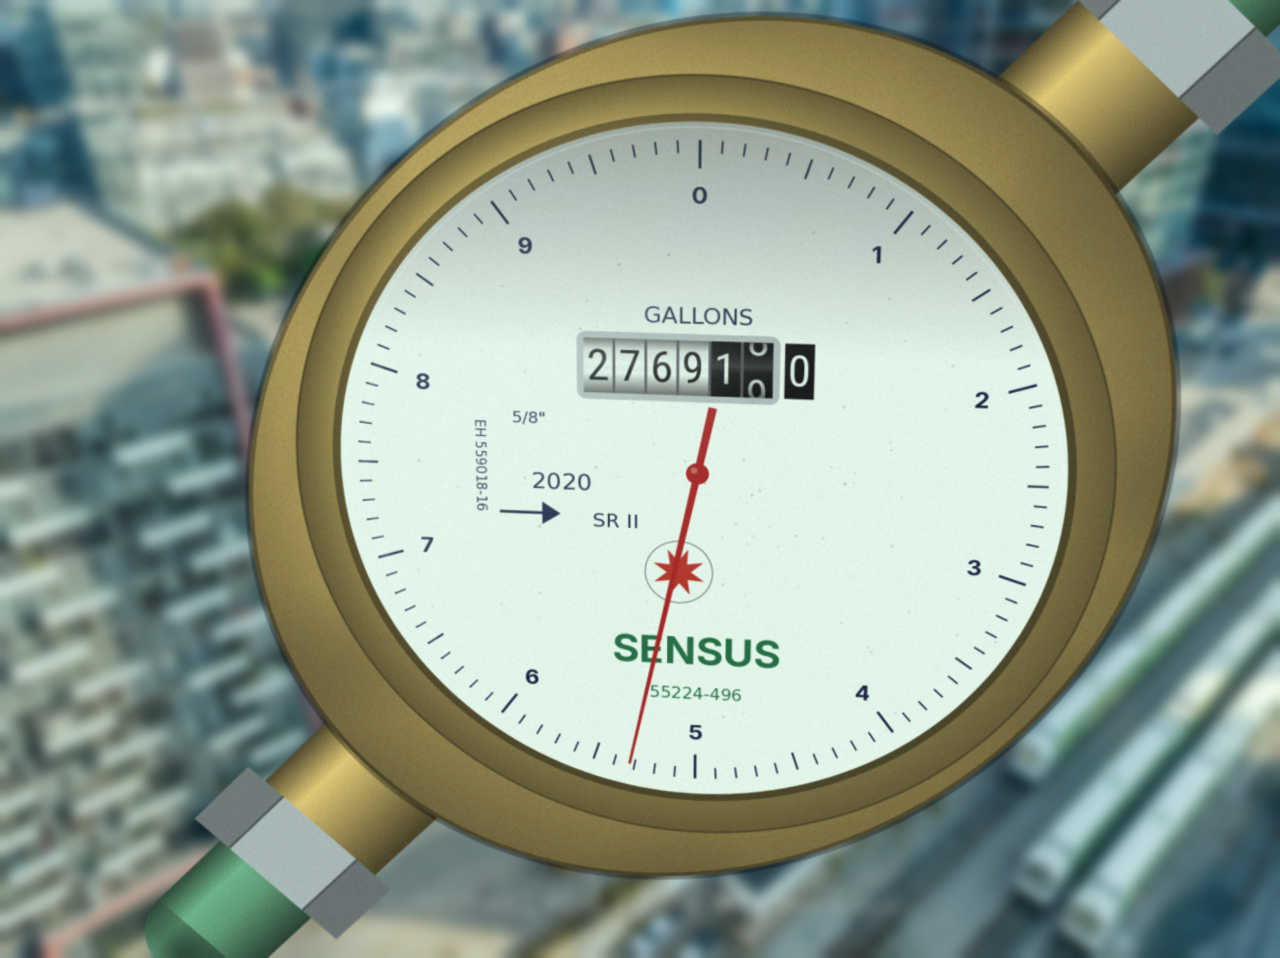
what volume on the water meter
2769185.3 gal
